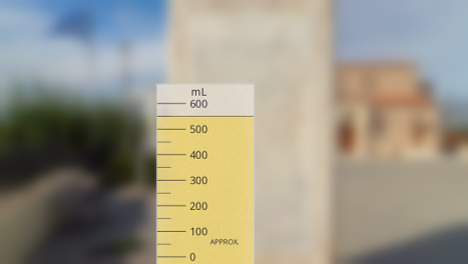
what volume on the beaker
550 mL
